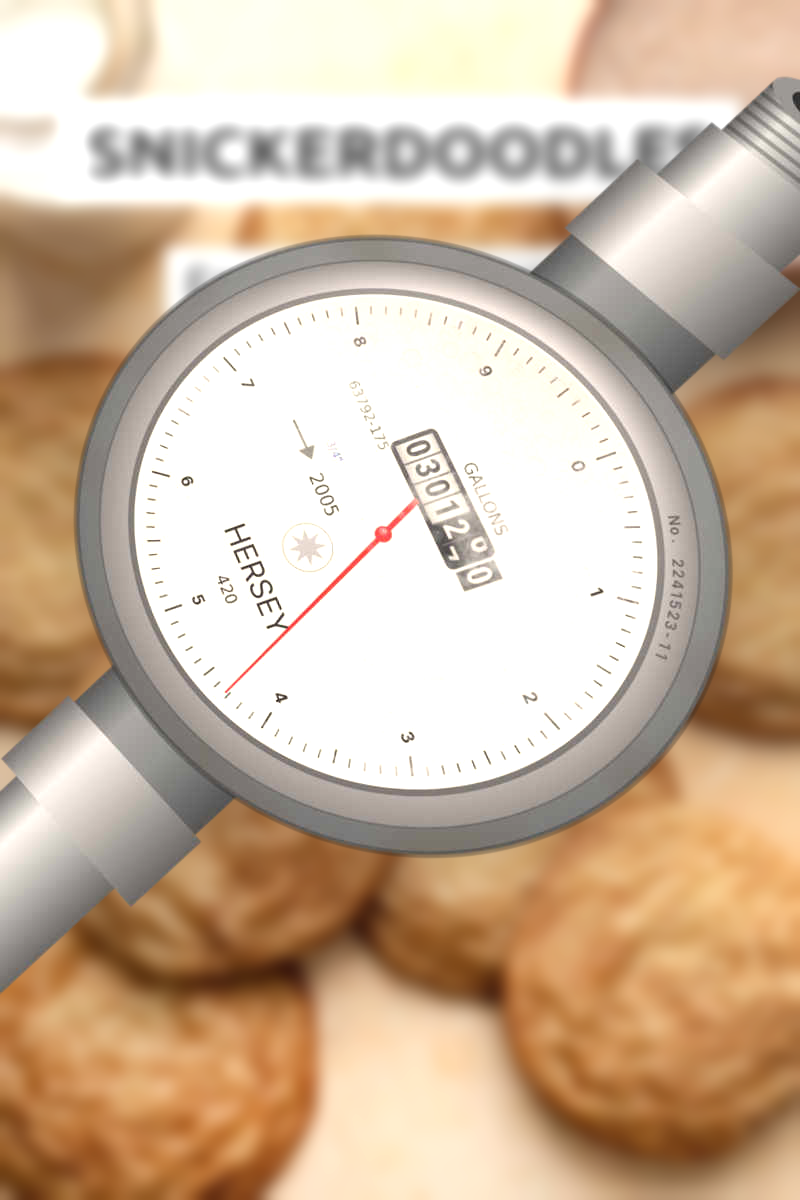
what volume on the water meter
301264.3 gal
